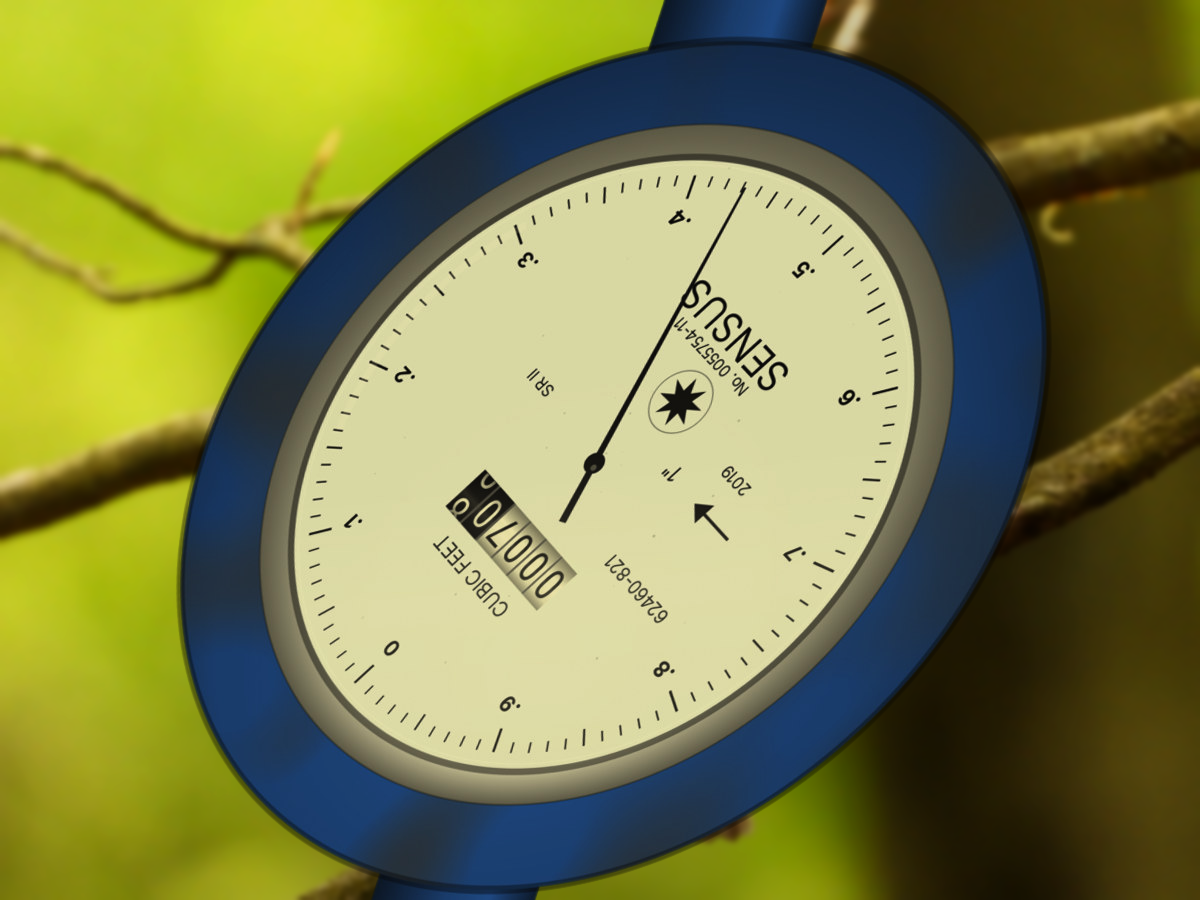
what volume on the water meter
708.43 ft³
